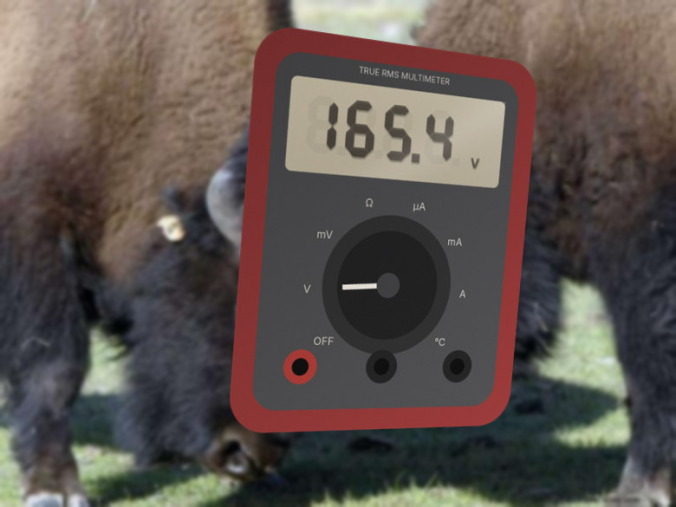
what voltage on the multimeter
165.4 V
